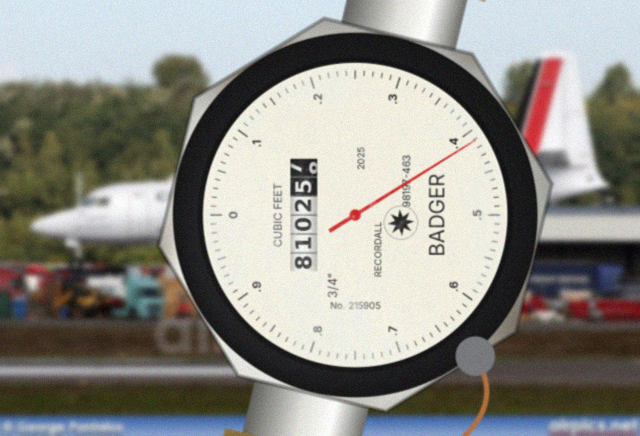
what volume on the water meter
810257.41 ft³
